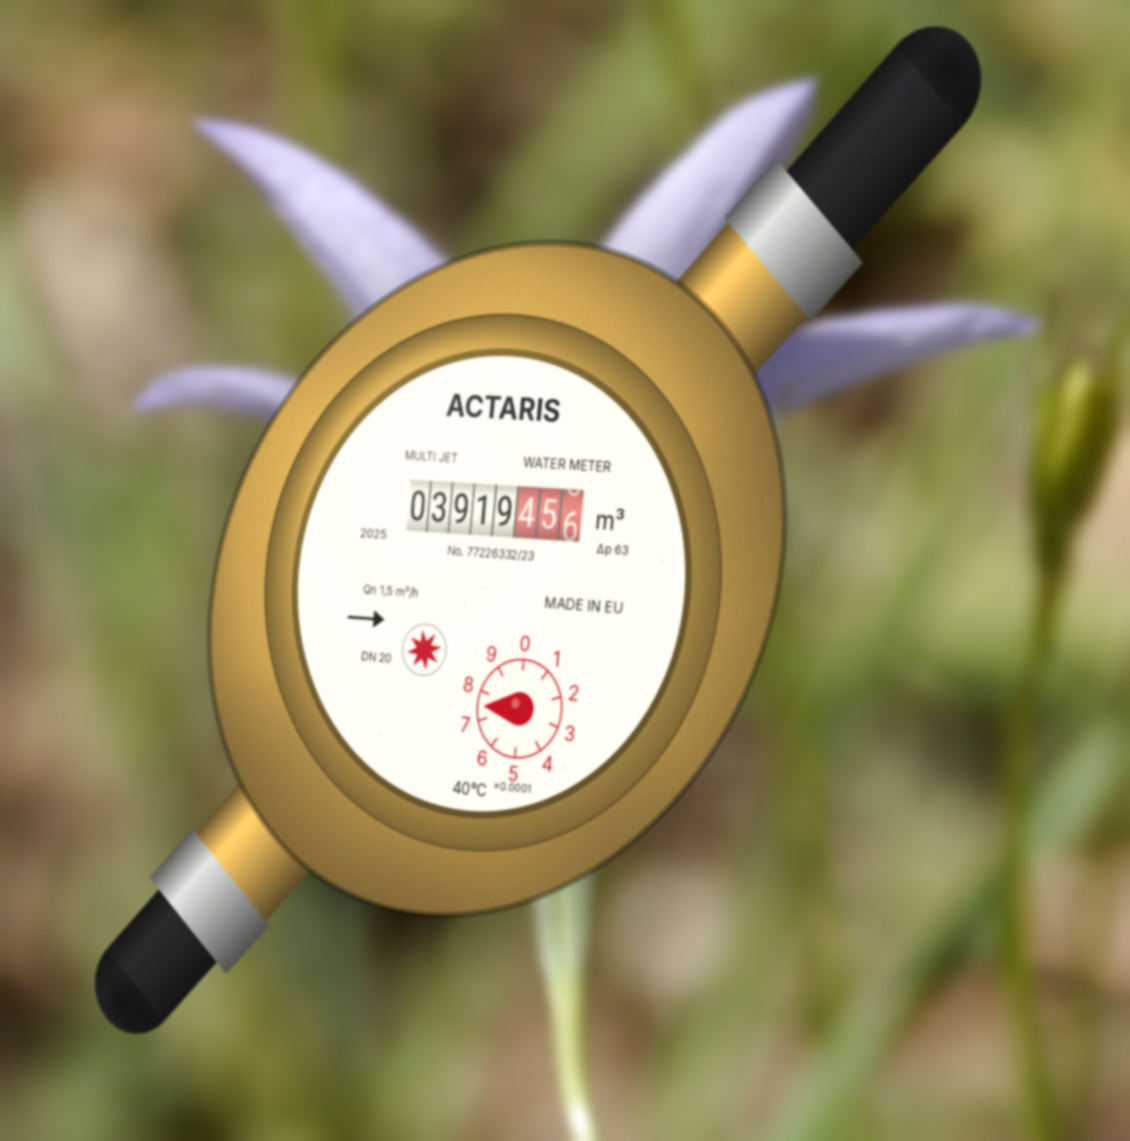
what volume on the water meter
3919.4557 m³
